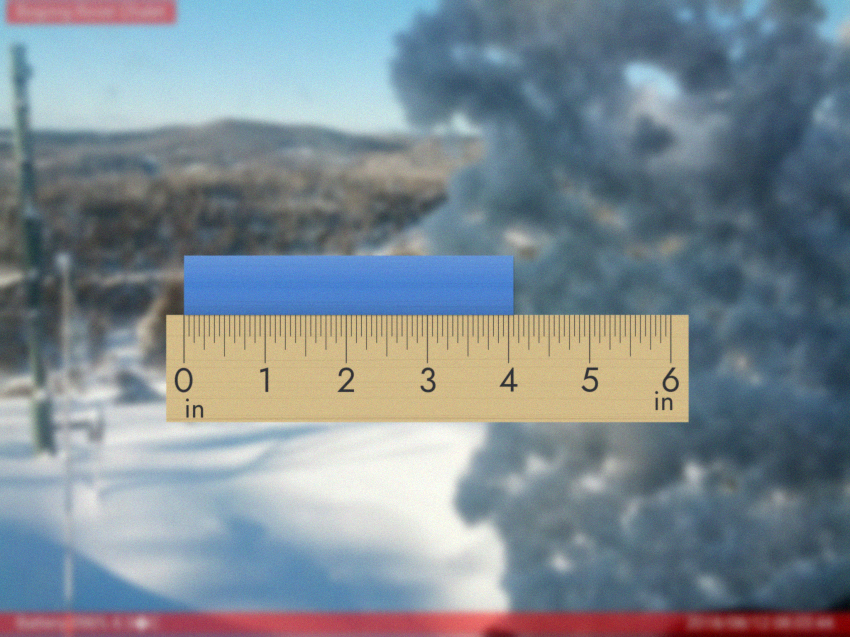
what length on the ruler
4.0625 in
